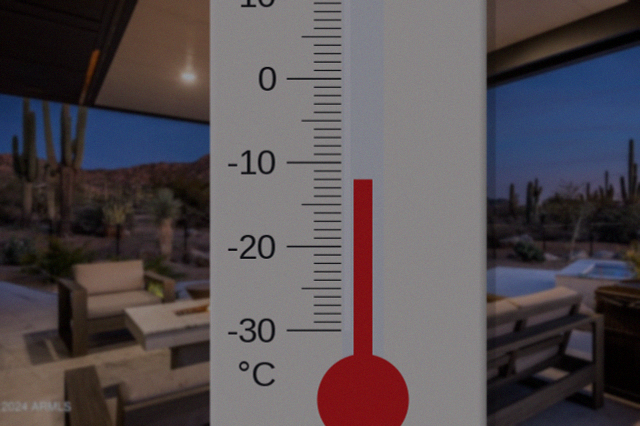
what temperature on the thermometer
-12 °C
